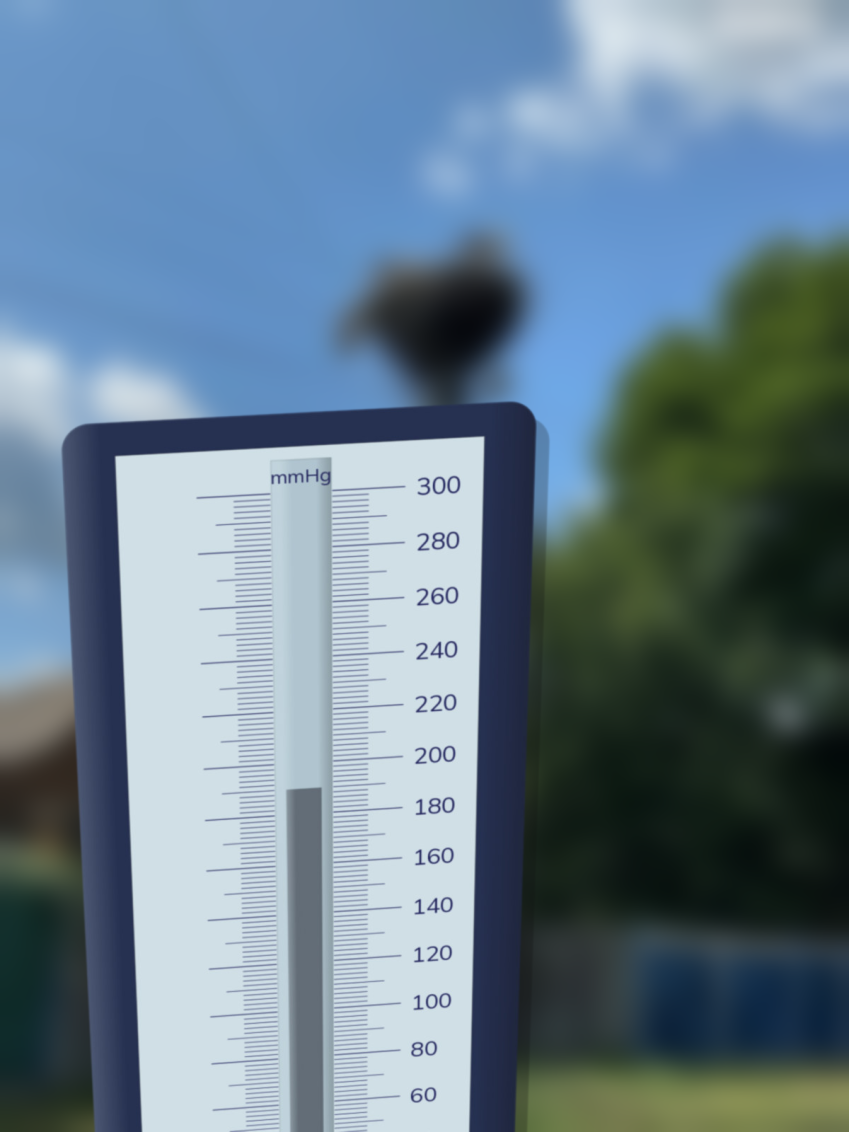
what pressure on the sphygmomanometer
190 mmHg
